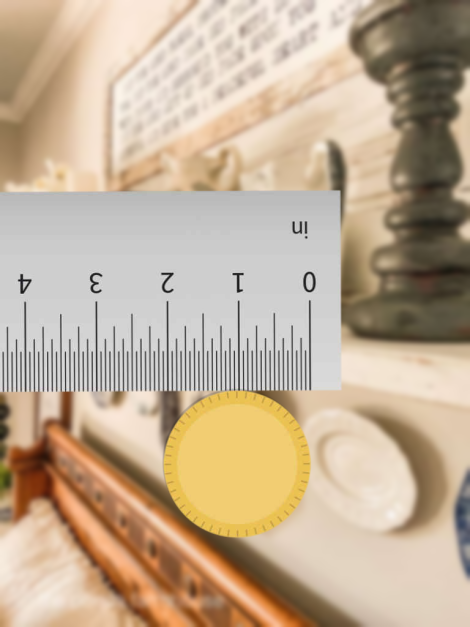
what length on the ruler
2.0625 in
